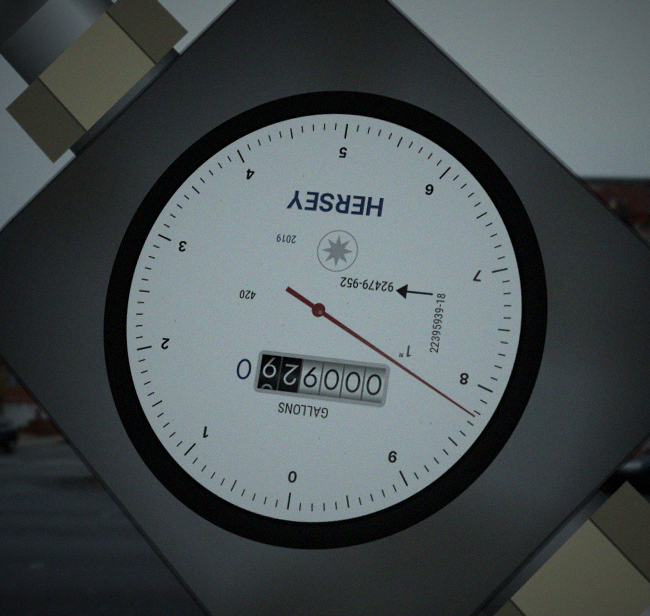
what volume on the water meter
9288.2 gal
